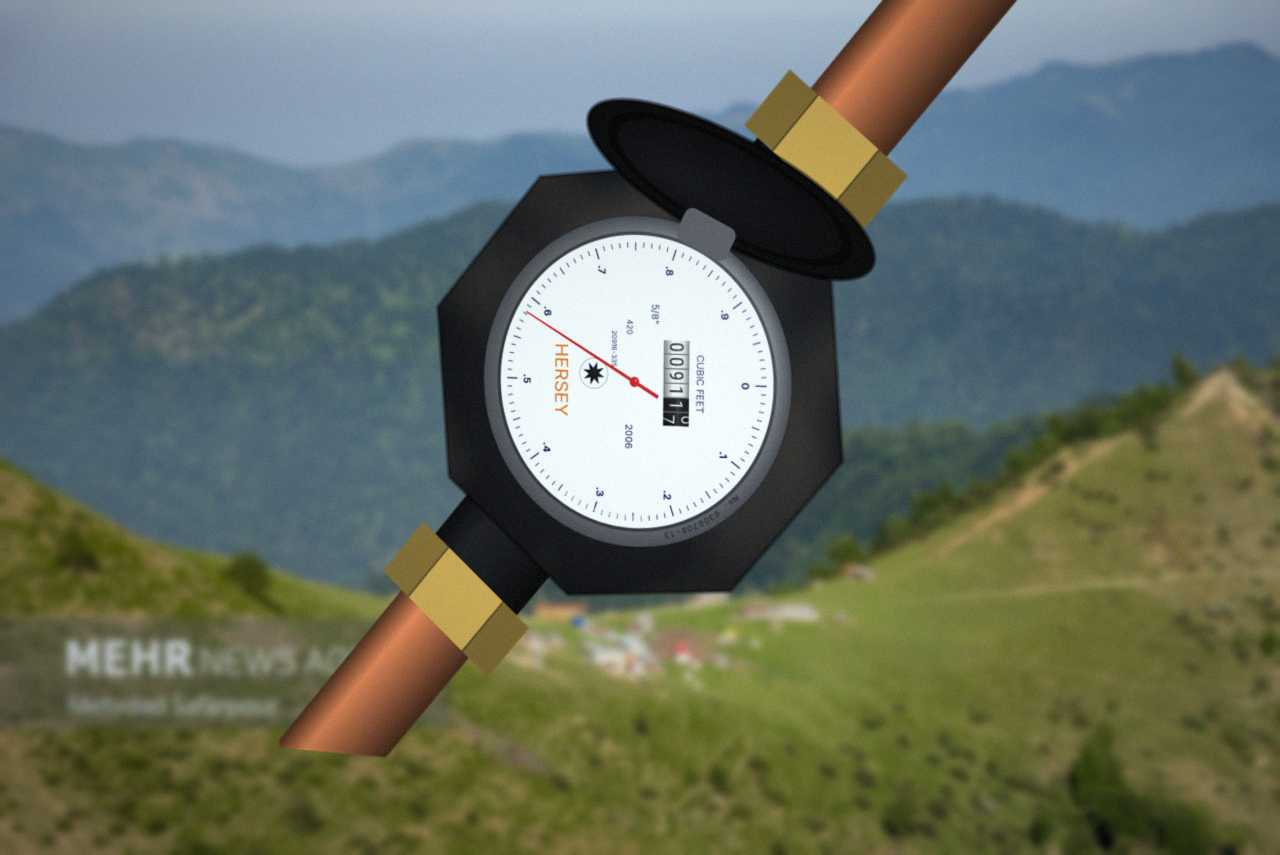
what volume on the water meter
9116.58 ft³
